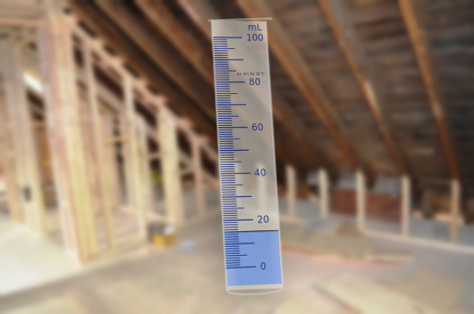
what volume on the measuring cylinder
15 mL
